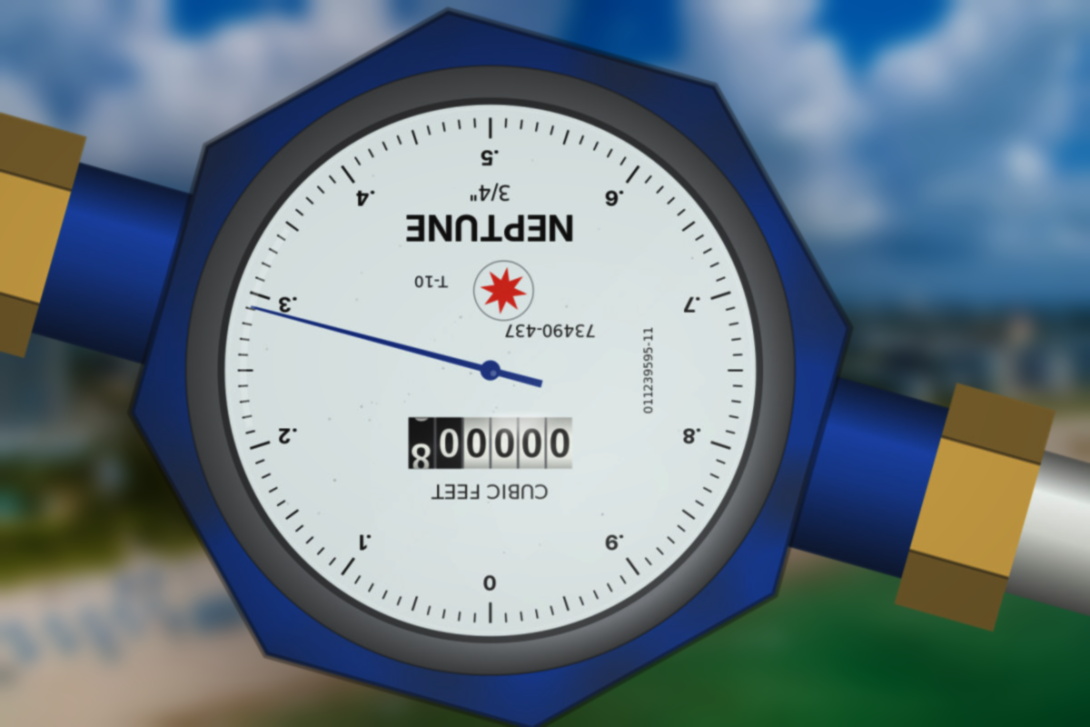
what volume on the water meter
8.29 ft³
